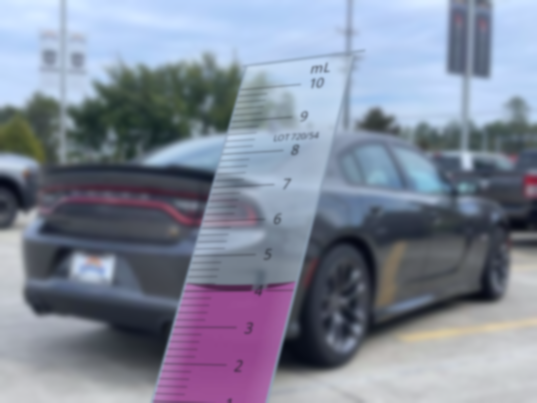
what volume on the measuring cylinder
4 mL
